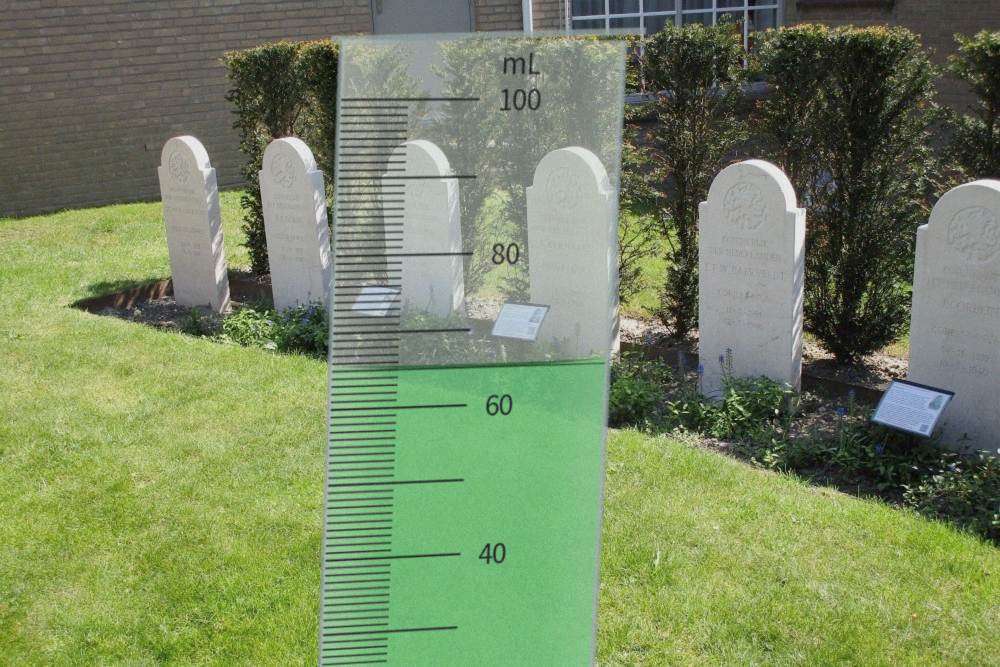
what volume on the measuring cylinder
65 mL
